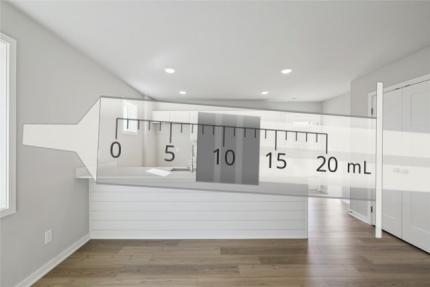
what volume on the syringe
7.5 mL
